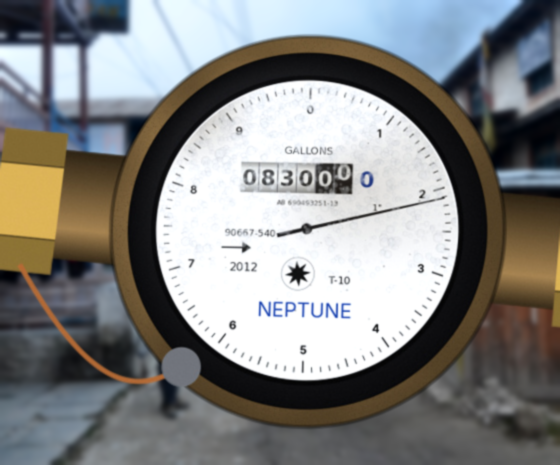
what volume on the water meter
830002.1 gal
